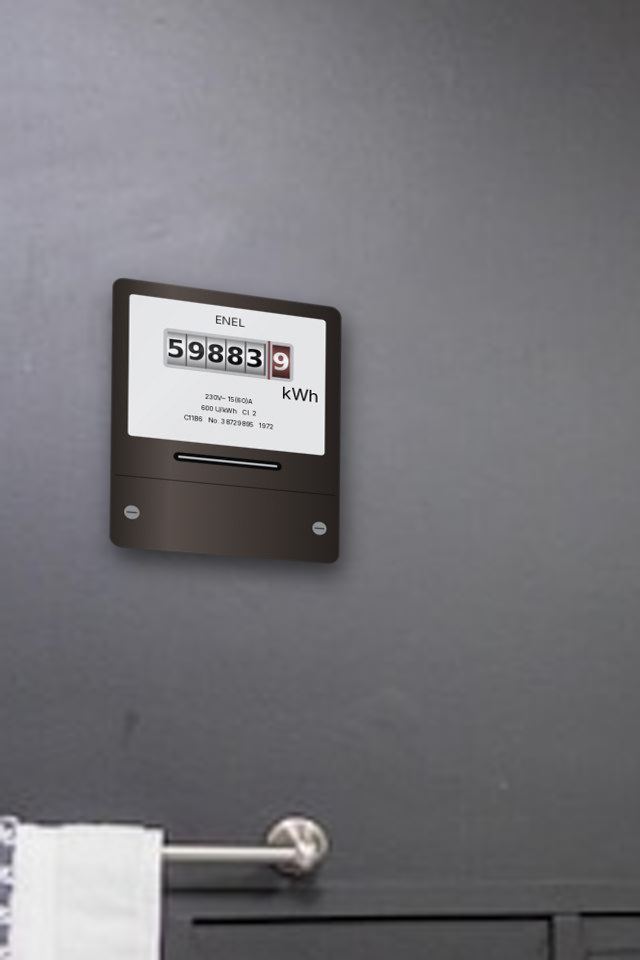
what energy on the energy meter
59883.9 kWh
